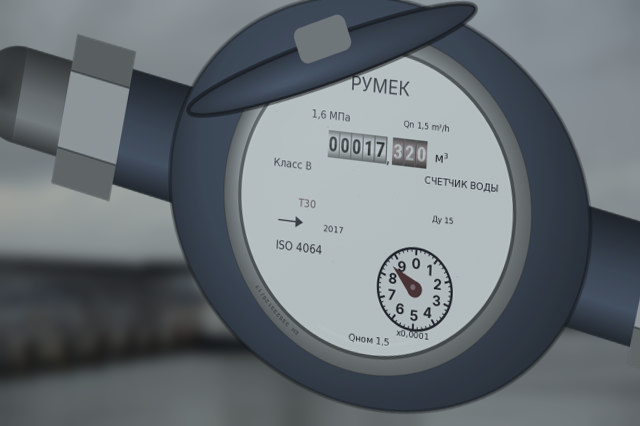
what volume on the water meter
17.3208 m³
